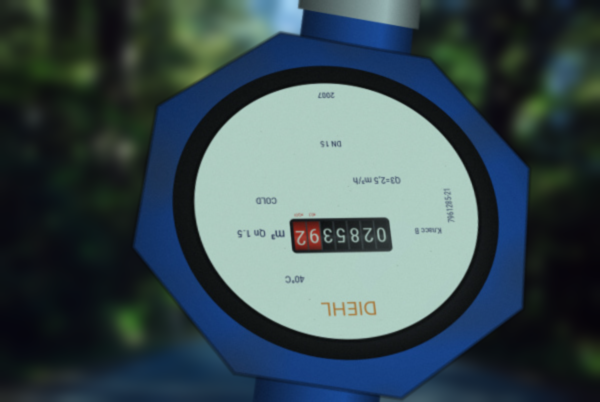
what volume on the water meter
2853.92 m³
